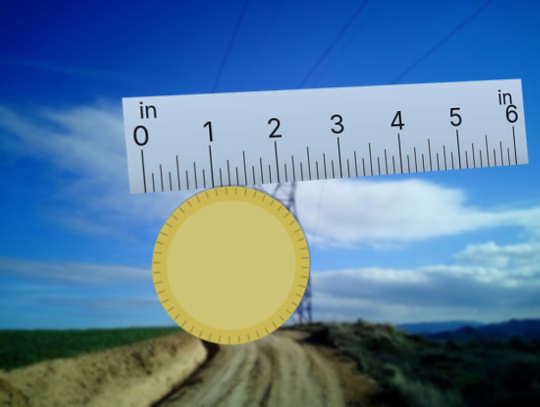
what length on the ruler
2.375 in
